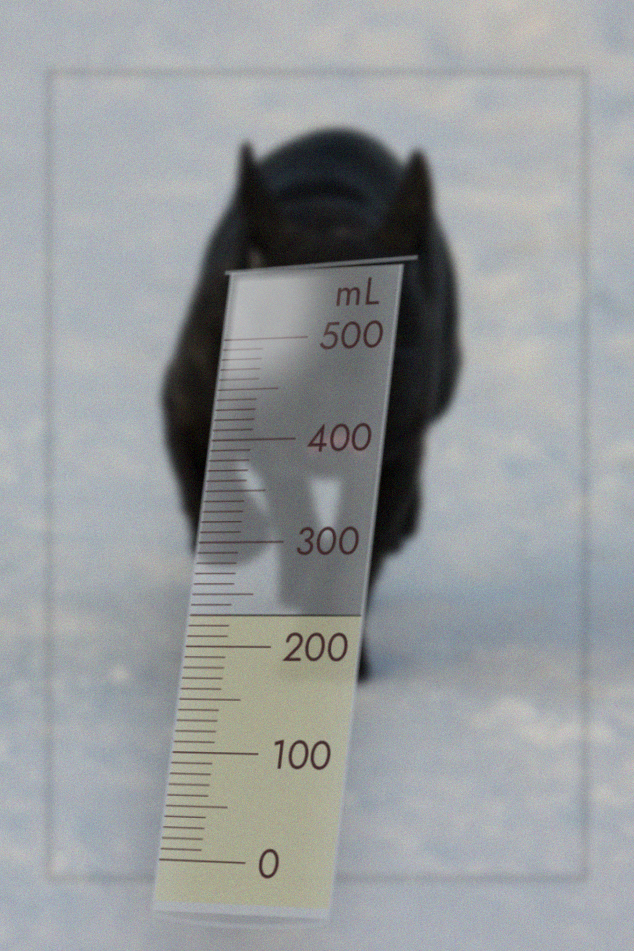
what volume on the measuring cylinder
230 mL
